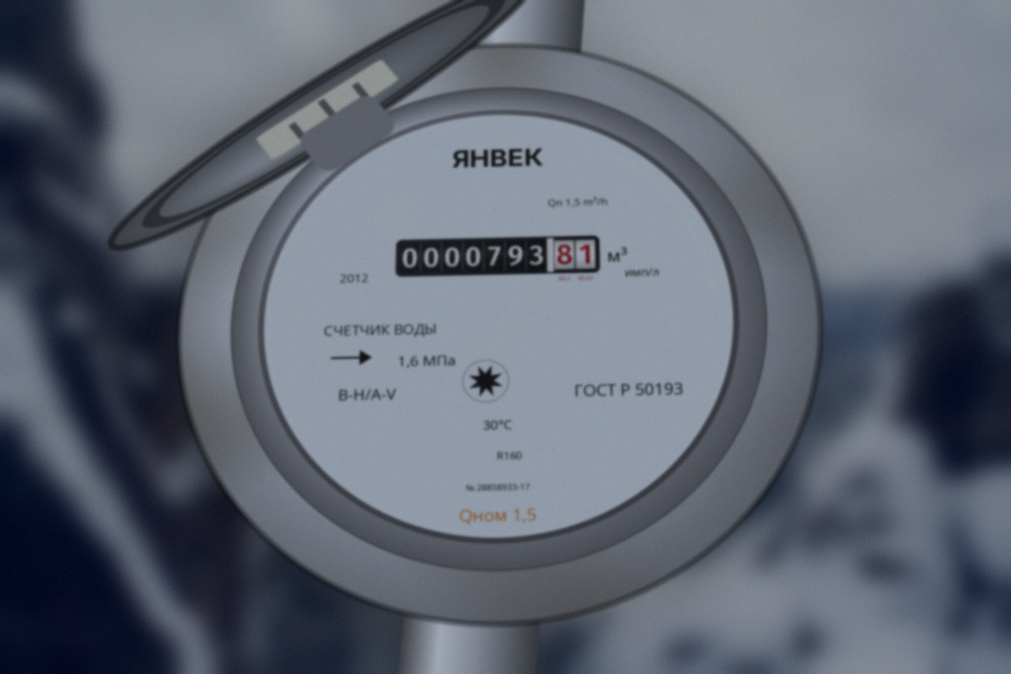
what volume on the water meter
793.81 m³
